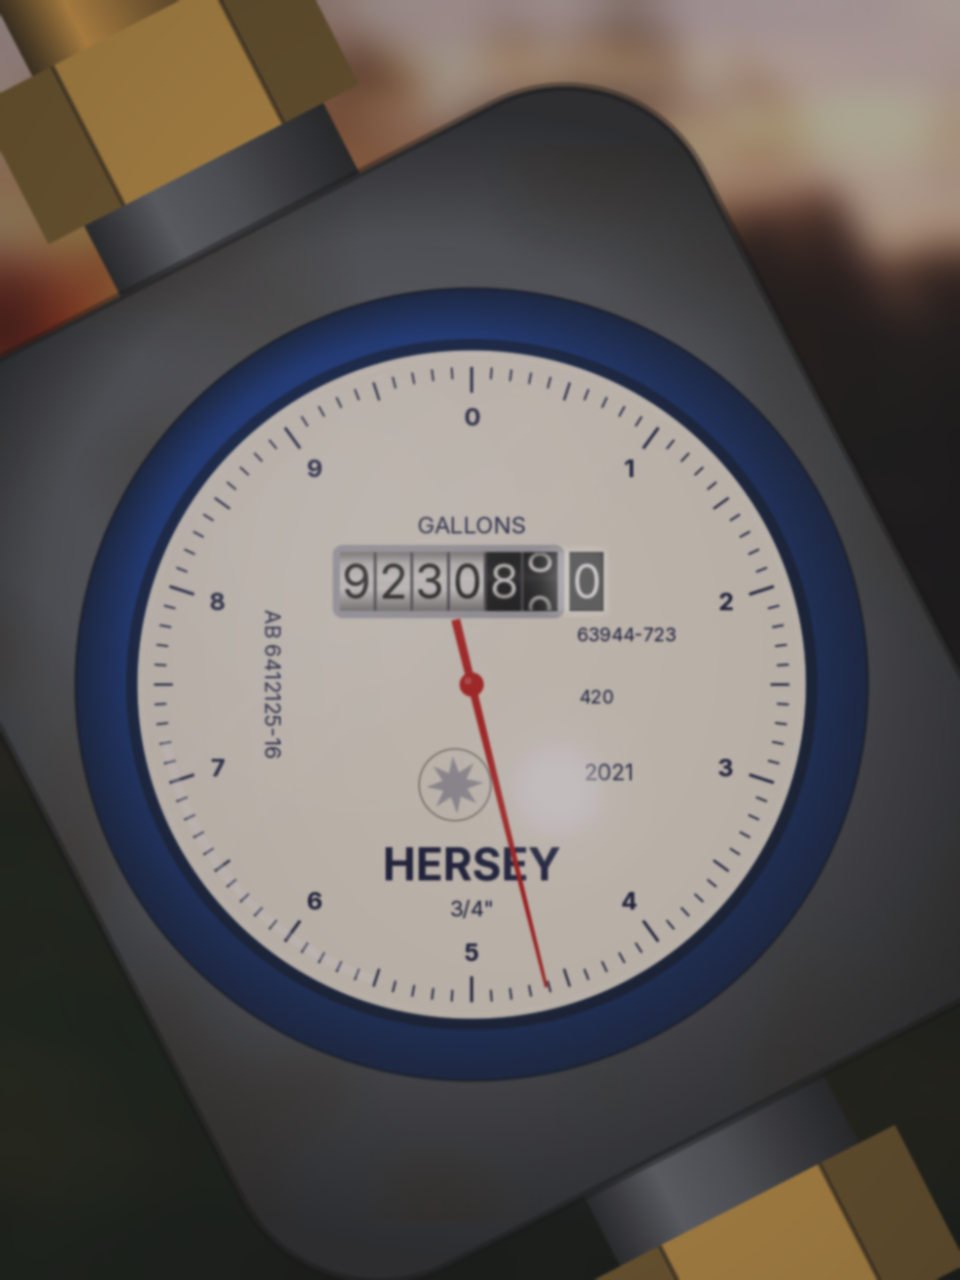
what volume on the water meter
9230884.6 gal
